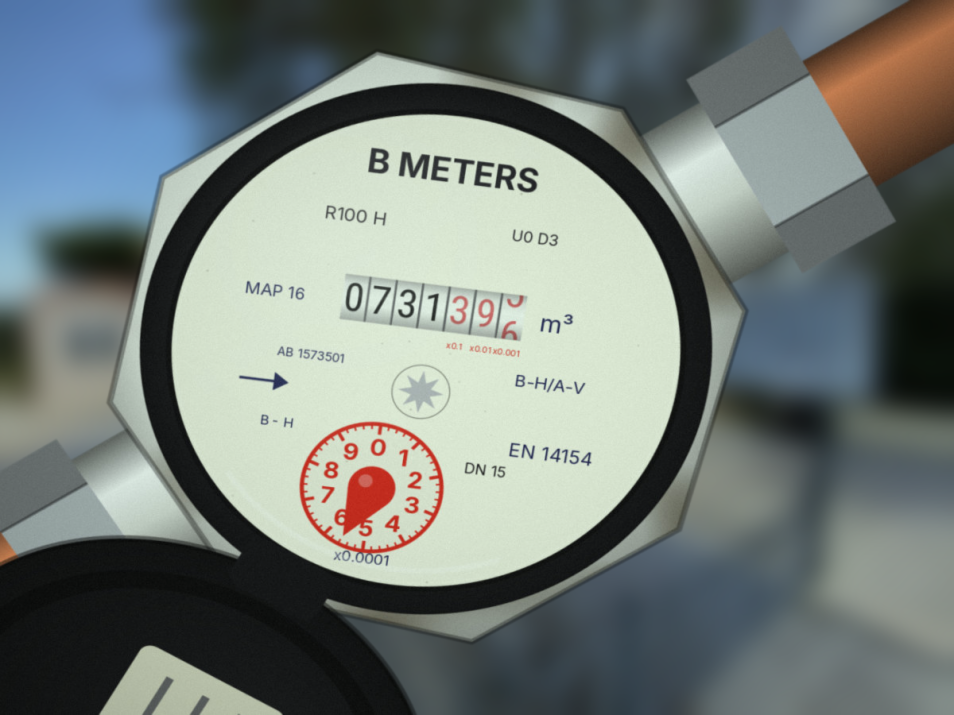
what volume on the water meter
731.3955 m³
